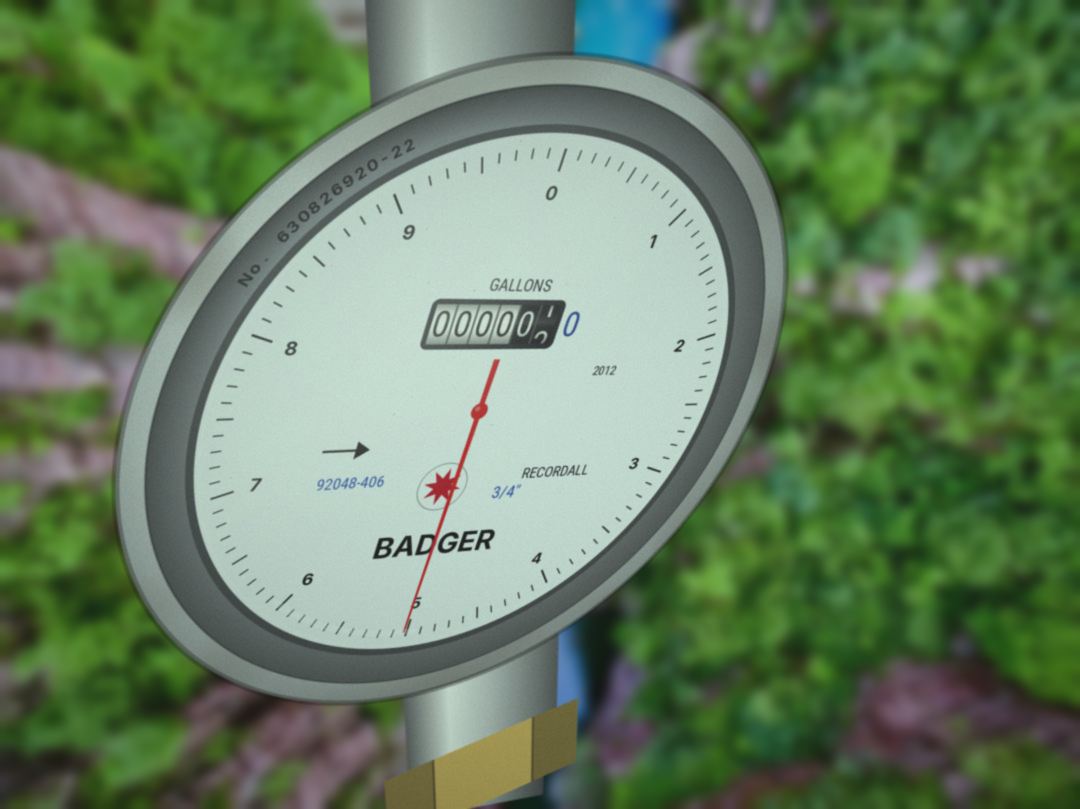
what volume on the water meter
15.0 gal
